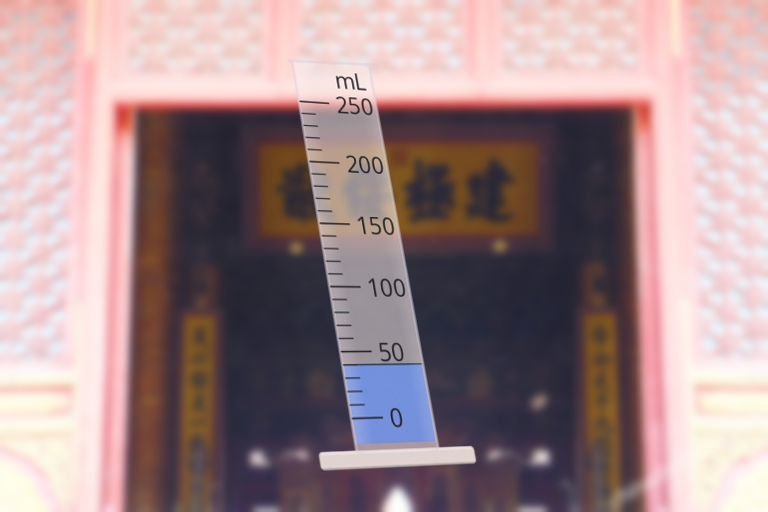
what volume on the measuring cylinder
40 mL
